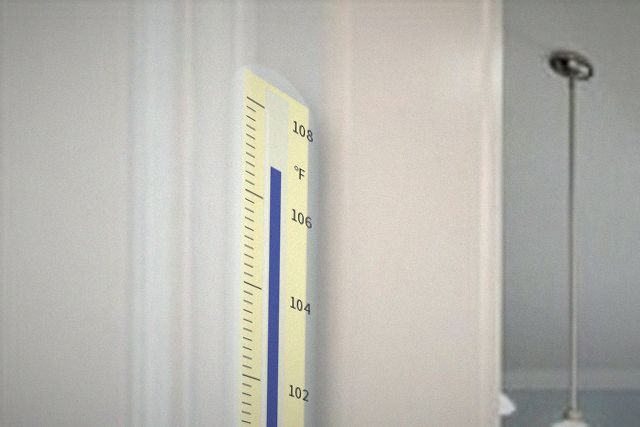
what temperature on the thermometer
106.8 °F
